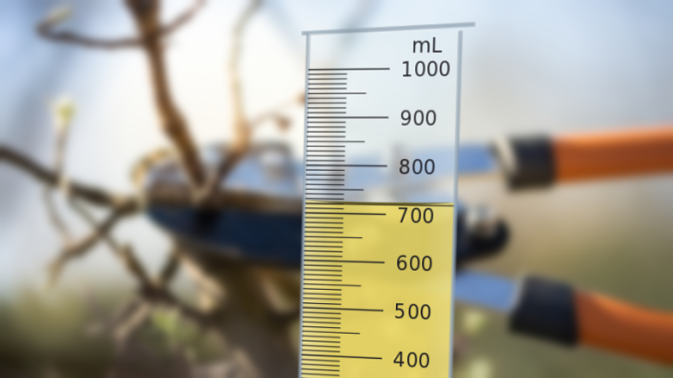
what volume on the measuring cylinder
720 mL
